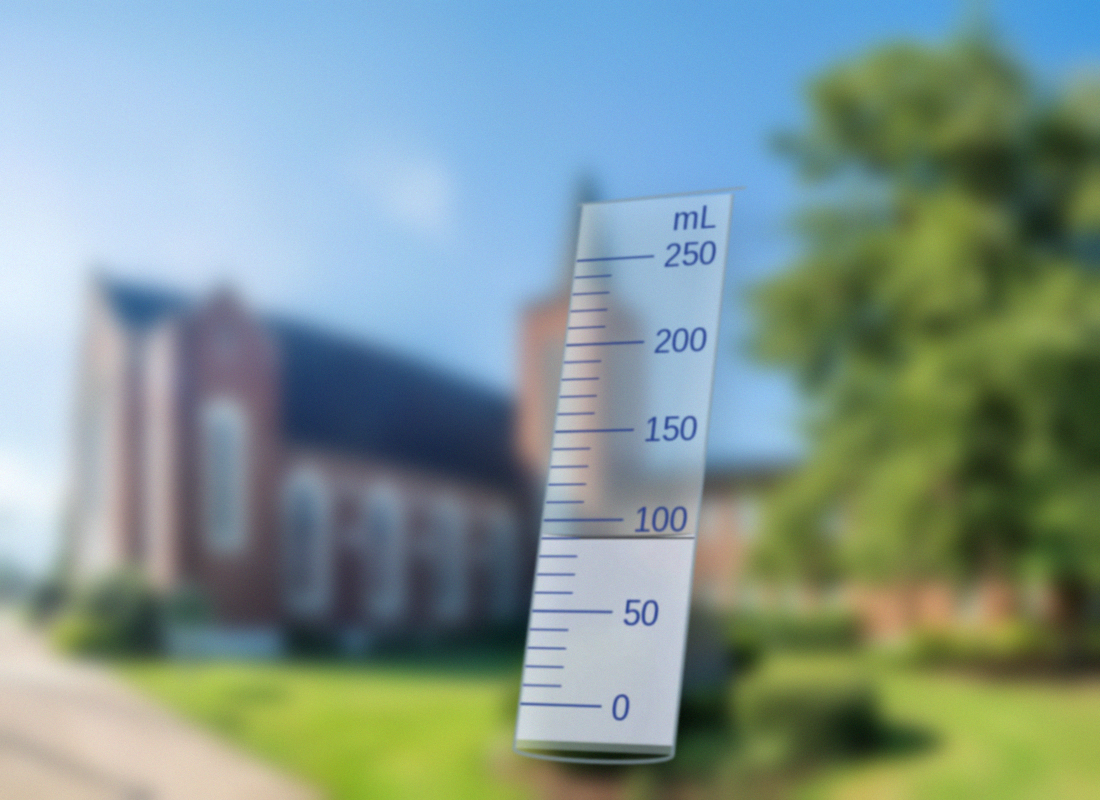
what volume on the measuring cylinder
90 mL
